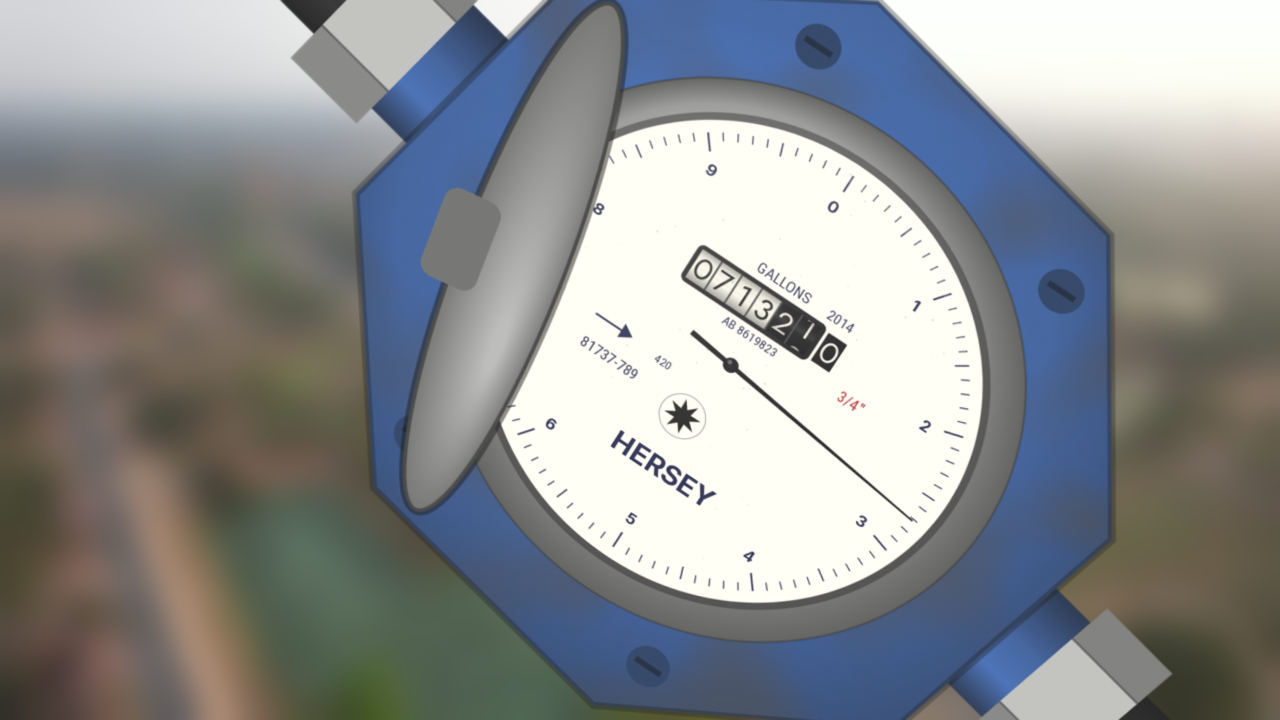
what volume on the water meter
713212.7 gal
